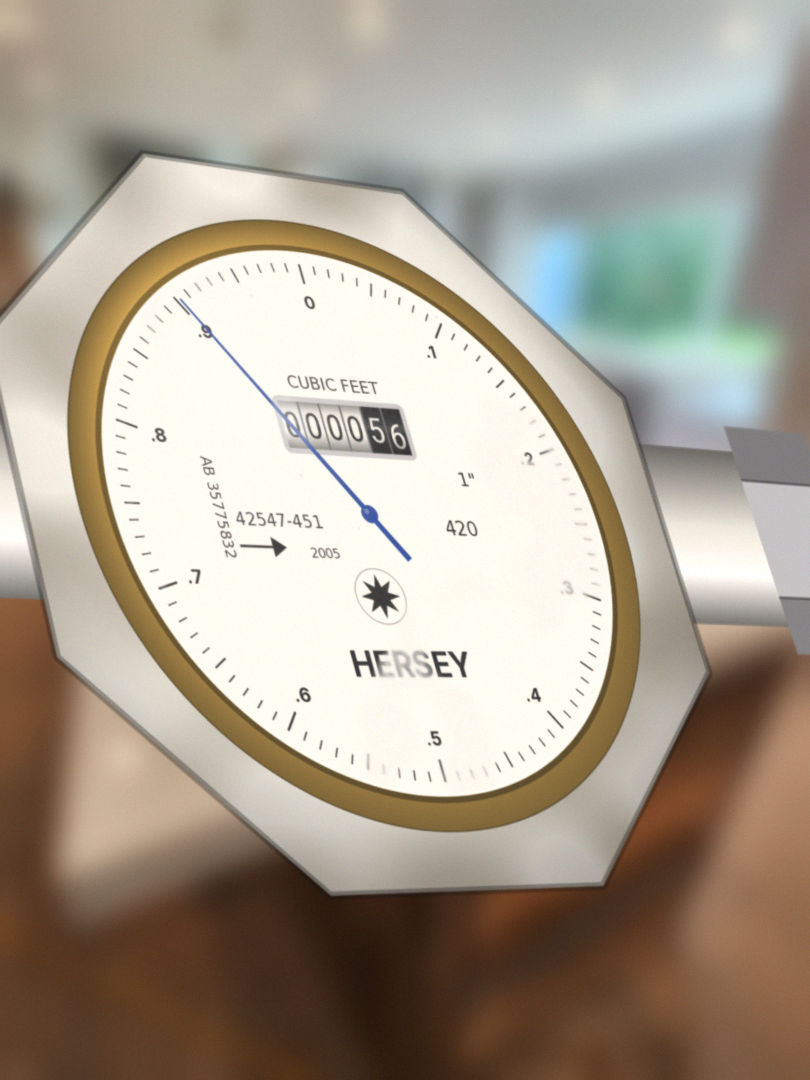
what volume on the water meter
55.90 ft³
